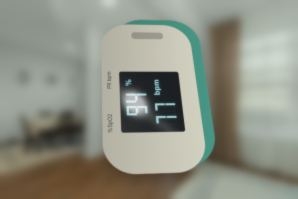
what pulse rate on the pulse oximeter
77 bpm
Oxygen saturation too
94 %
